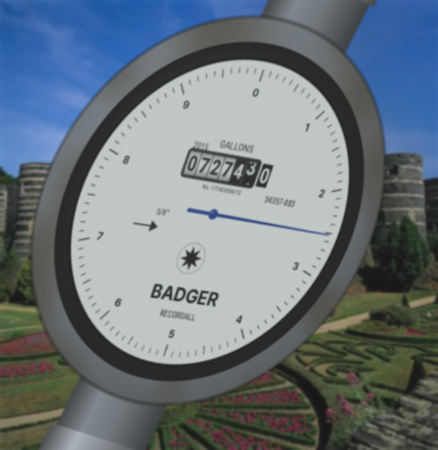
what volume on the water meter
727432.5 gal
